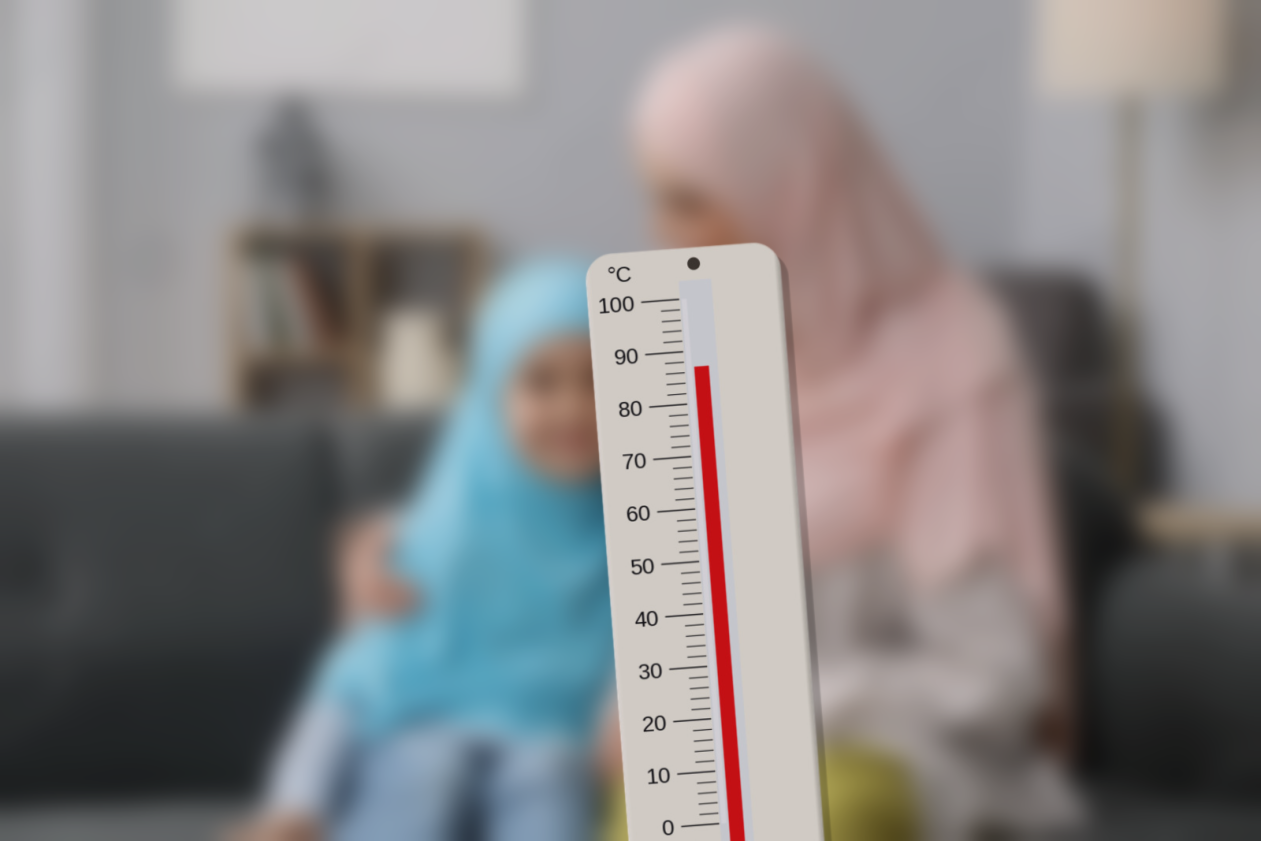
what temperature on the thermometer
87 °C
